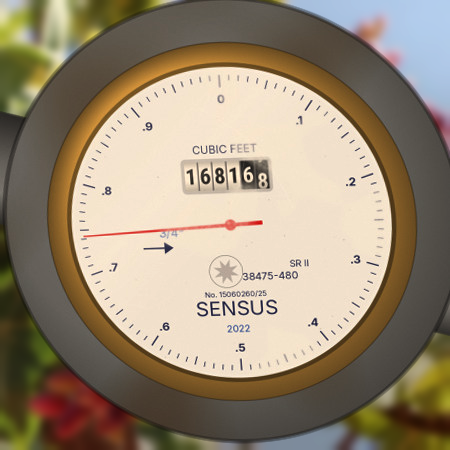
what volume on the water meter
168167.74 ft³
